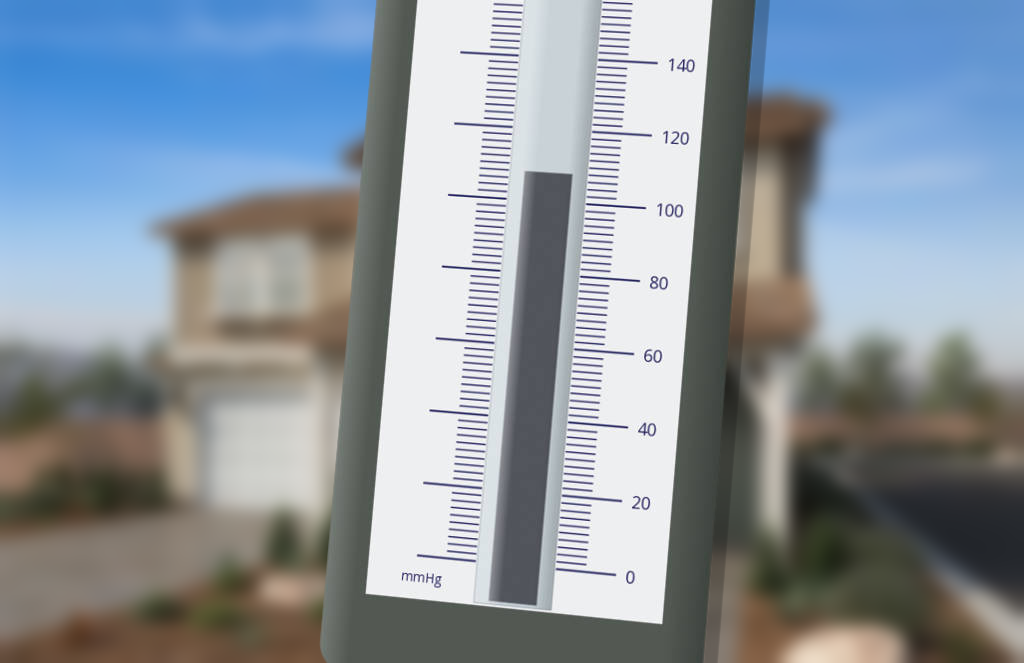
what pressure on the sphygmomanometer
108 mmHg
